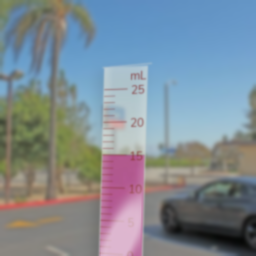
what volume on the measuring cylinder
15 mL
